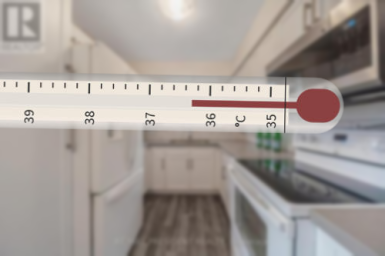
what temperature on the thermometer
36.3 °C
